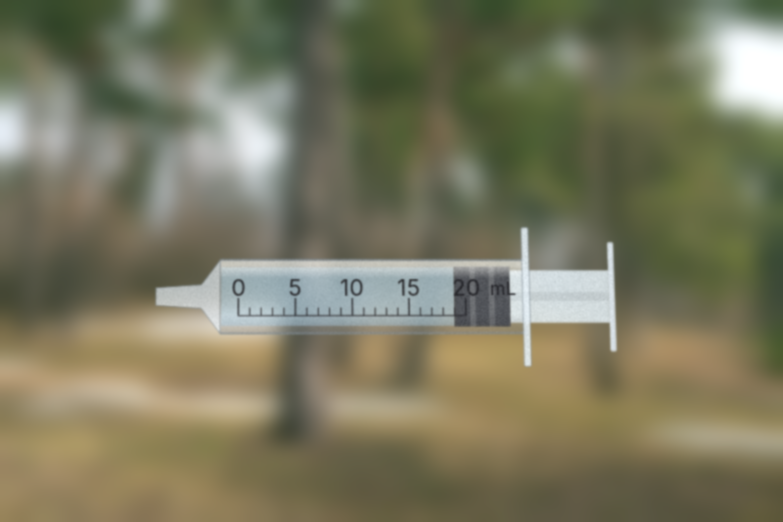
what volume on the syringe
19 mL
